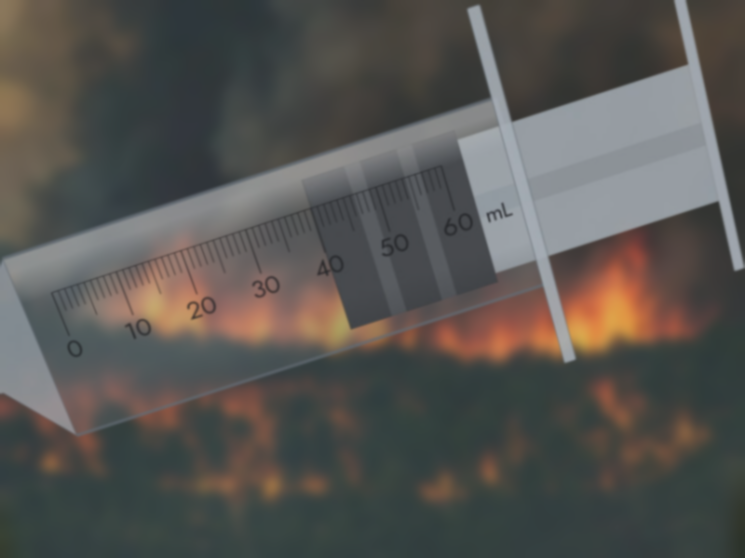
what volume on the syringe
40 mL
